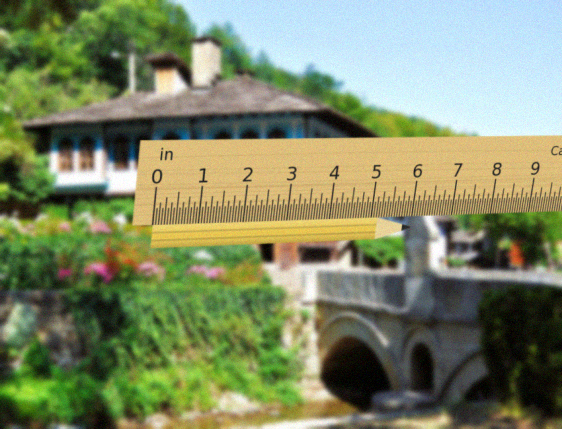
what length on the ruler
6 in
